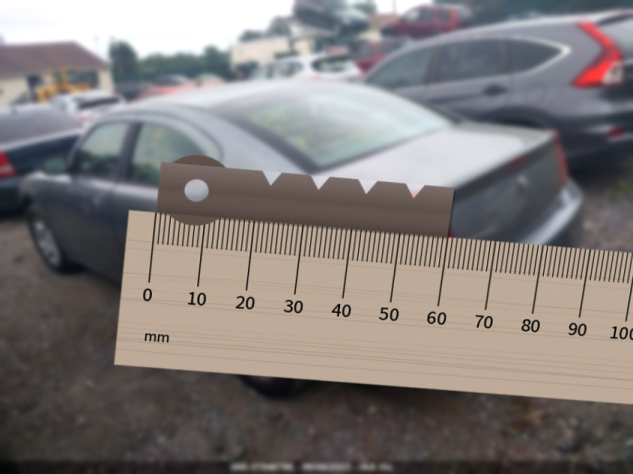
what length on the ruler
60 mm
